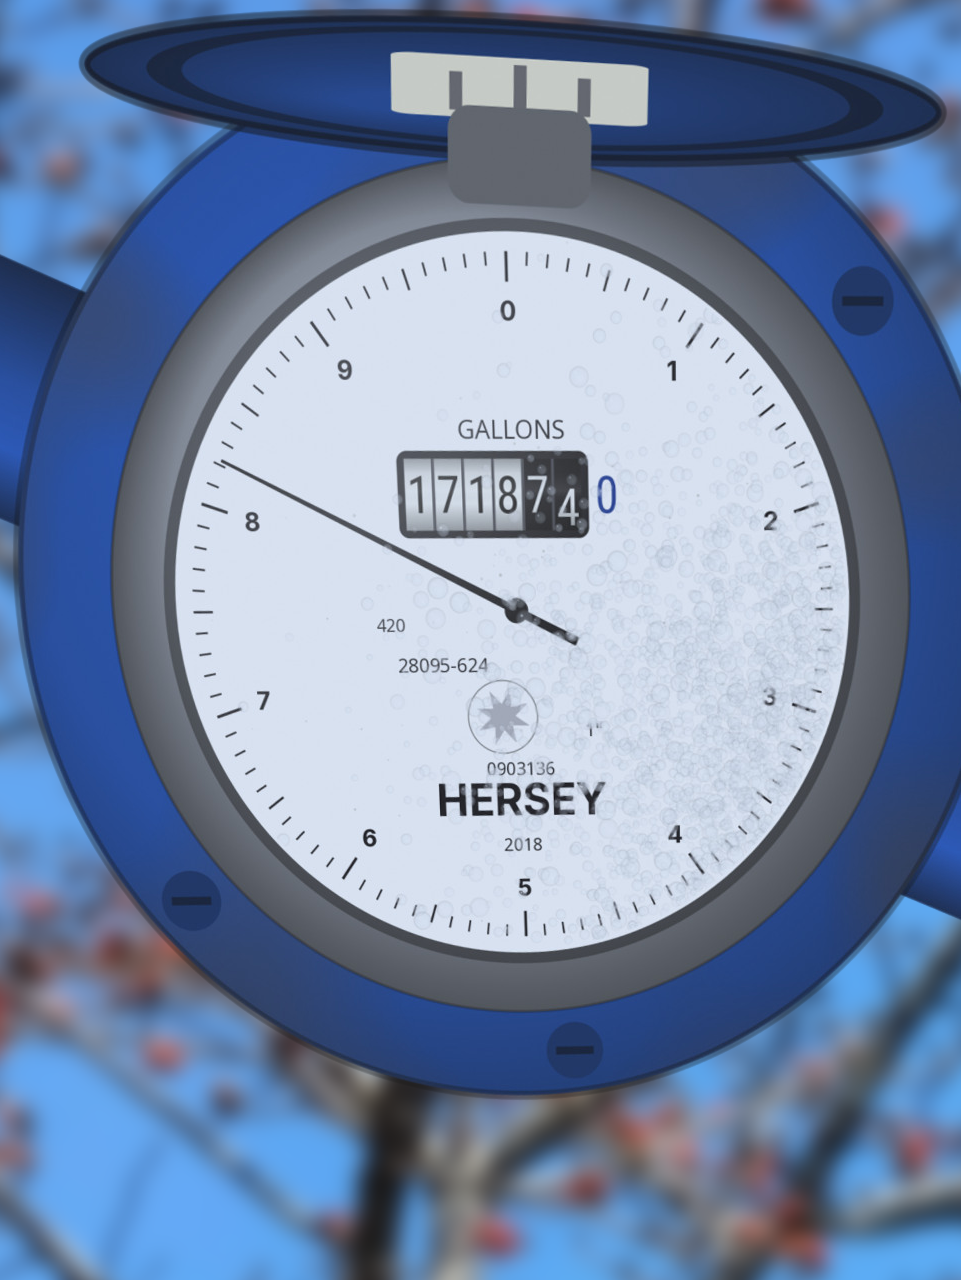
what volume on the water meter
1718738.2 gal
